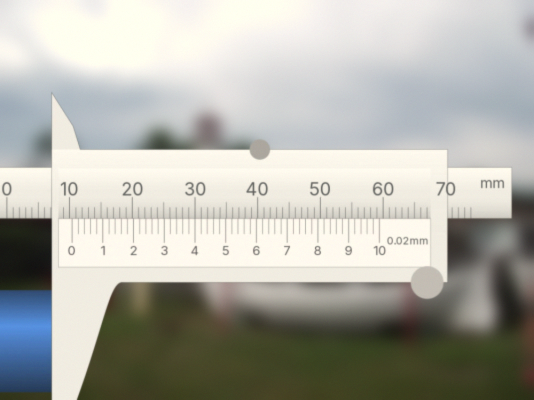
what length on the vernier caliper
10.4 mm
